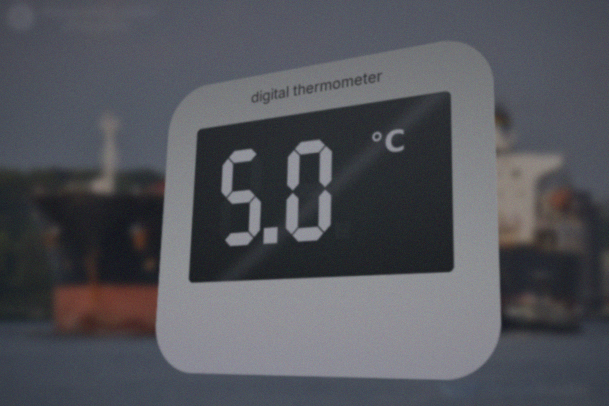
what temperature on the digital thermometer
5.0 °C
